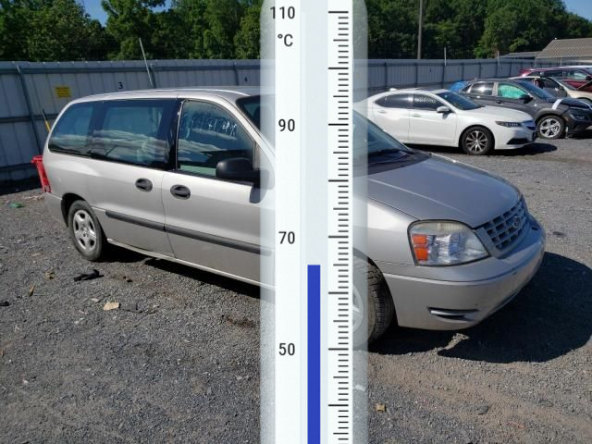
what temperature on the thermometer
65 °C
